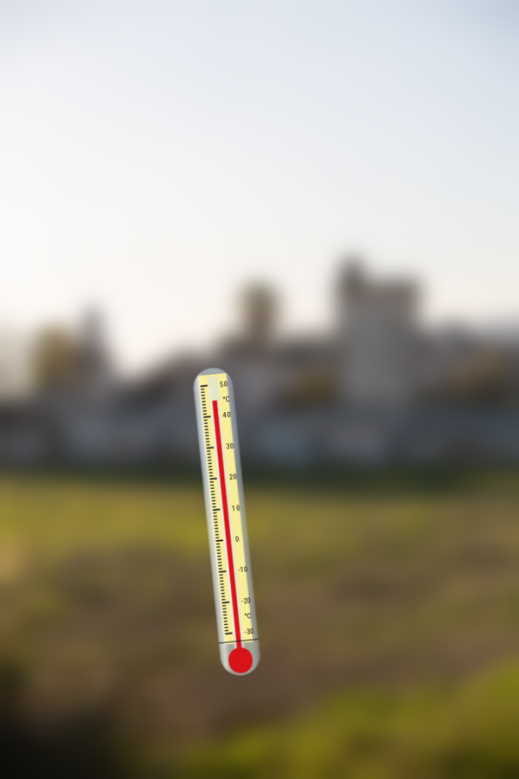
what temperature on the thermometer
45 °C
